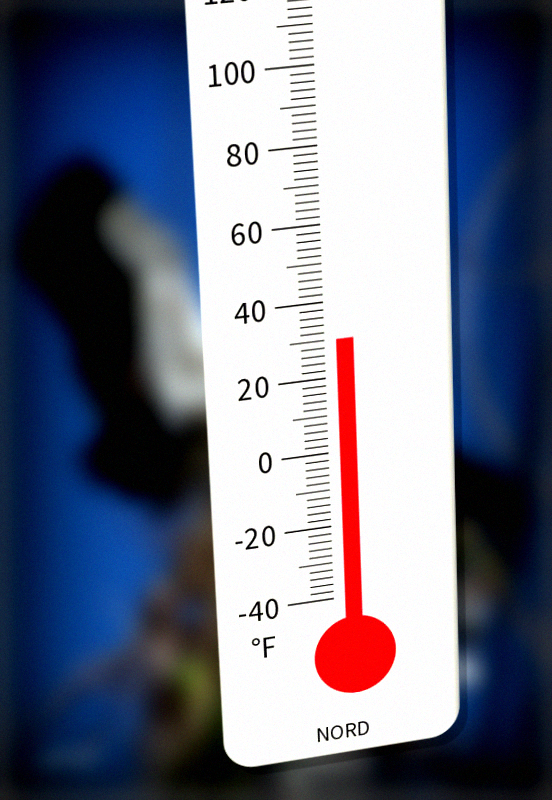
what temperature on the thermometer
30 °F
